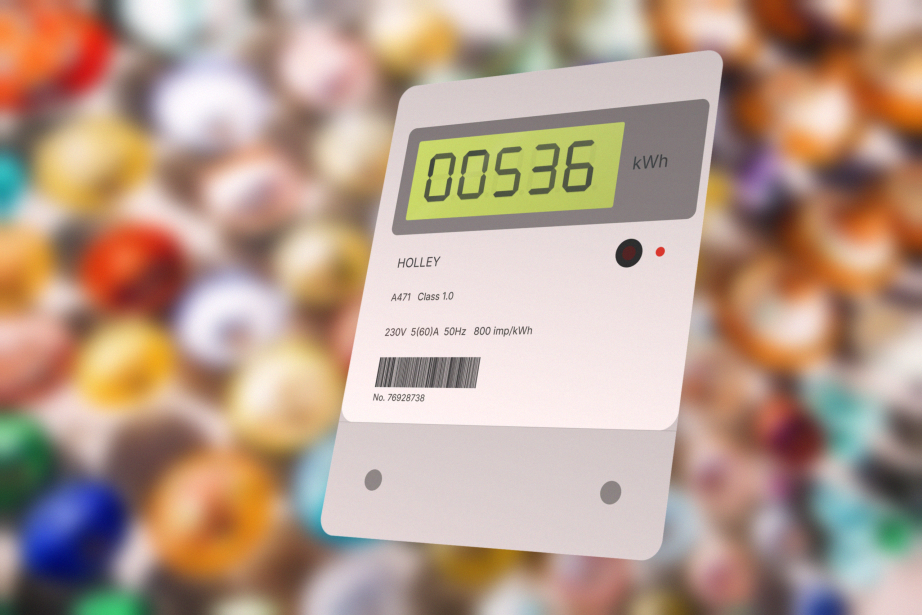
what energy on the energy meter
536 kWh
